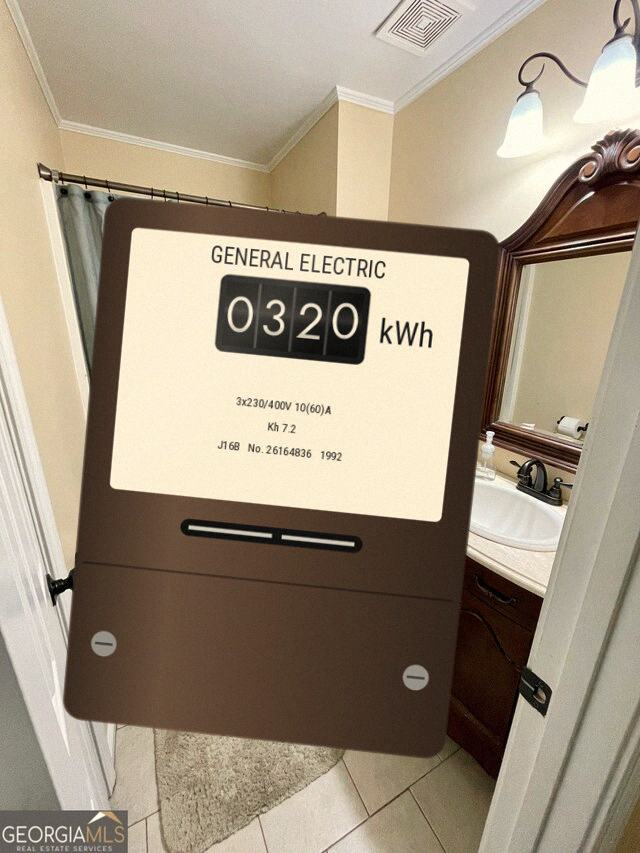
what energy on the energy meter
320 kWh
